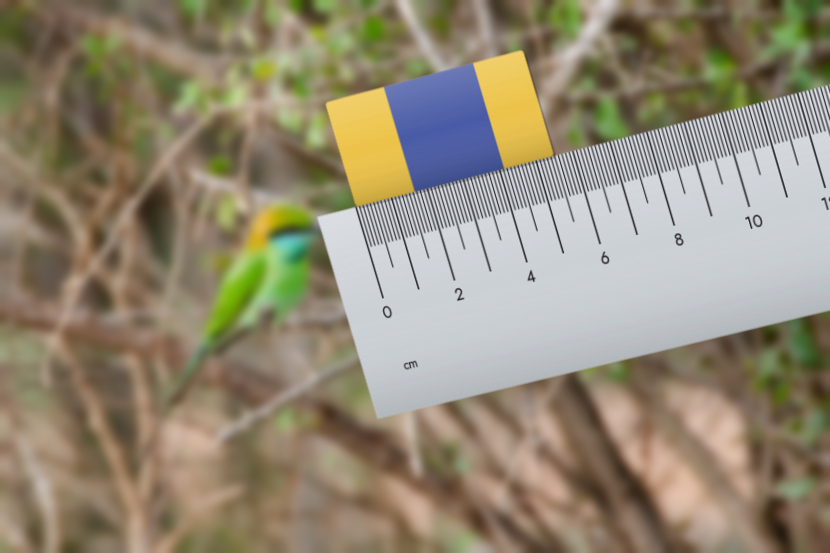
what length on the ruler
5.5 cm
